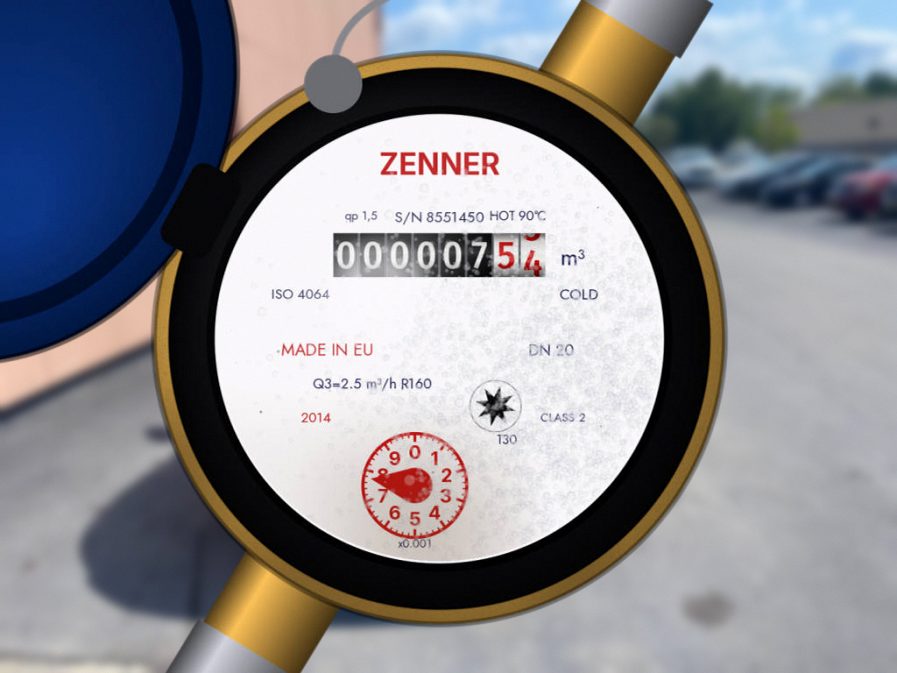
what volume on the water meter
7.537 m³
